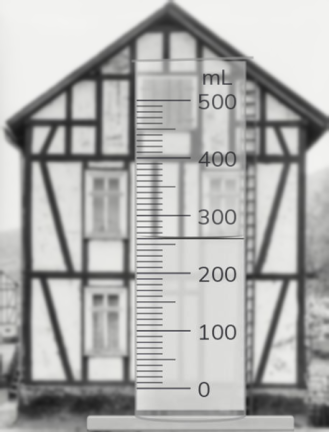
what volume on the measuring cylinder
260 mL
